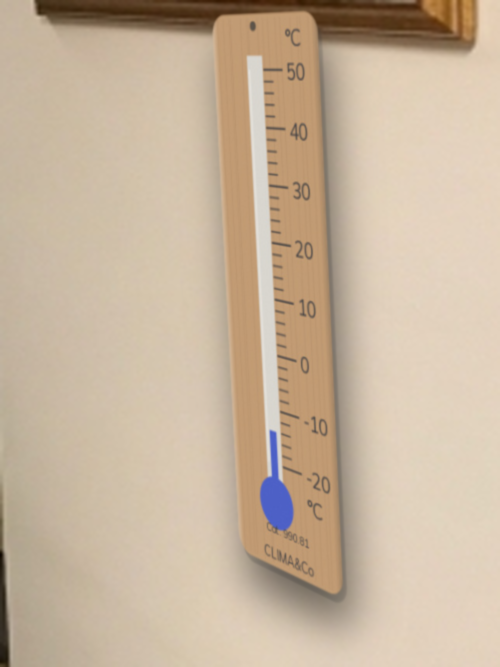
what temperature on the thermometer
-14 °C
